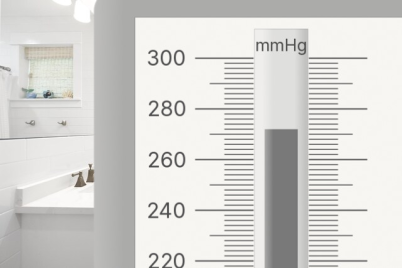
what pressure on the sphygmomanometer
272 mmHg
